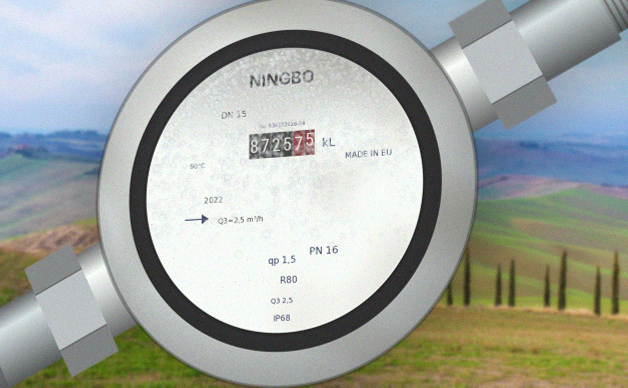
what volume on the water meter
8725.75 kL
